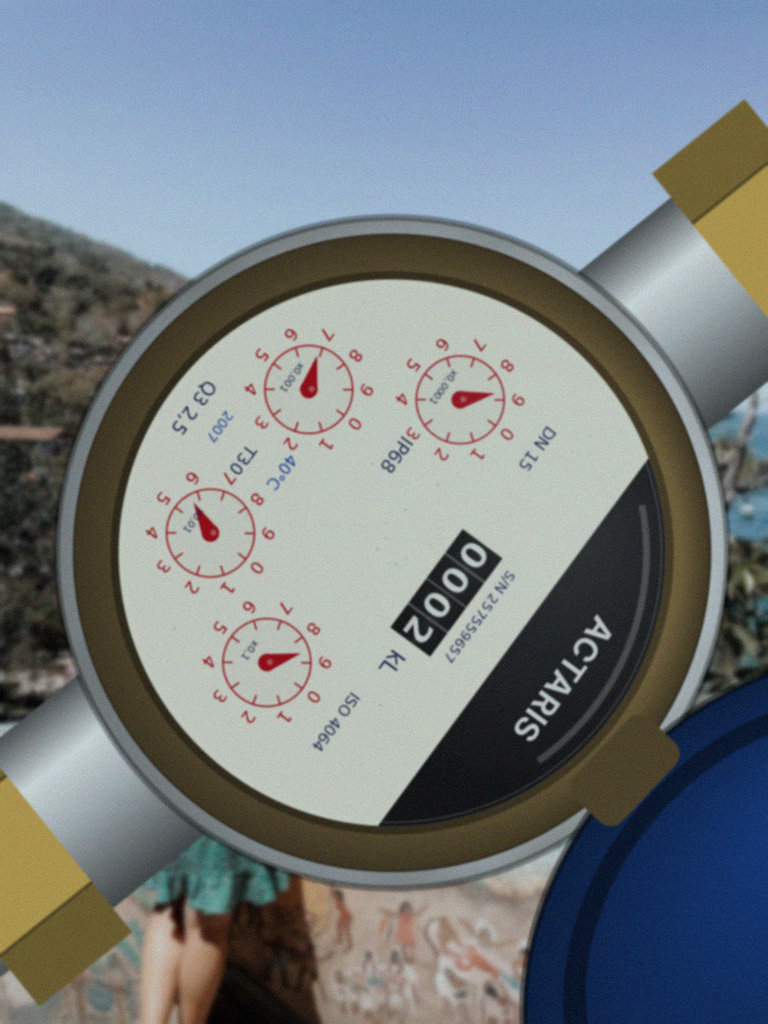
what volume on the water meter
2.8568 kL
